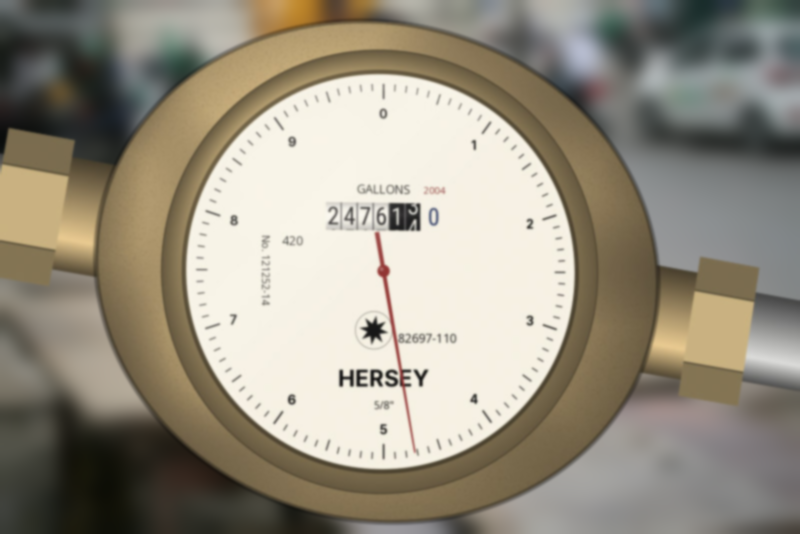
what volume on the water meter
2476134.7 gal
